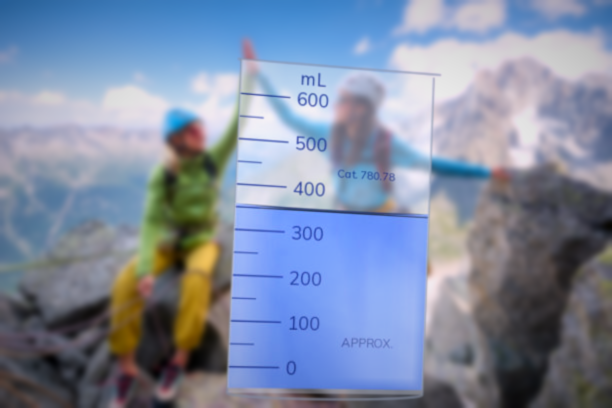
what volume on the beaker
350 mL
